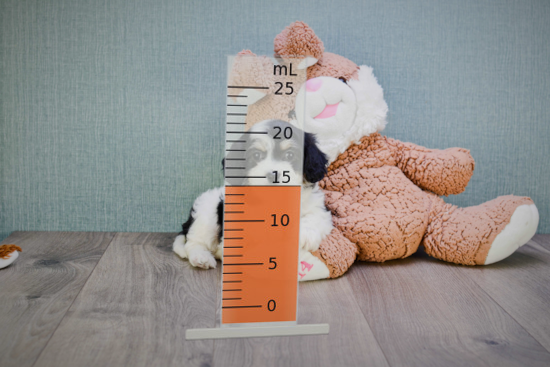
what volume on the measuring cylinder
14 mL
